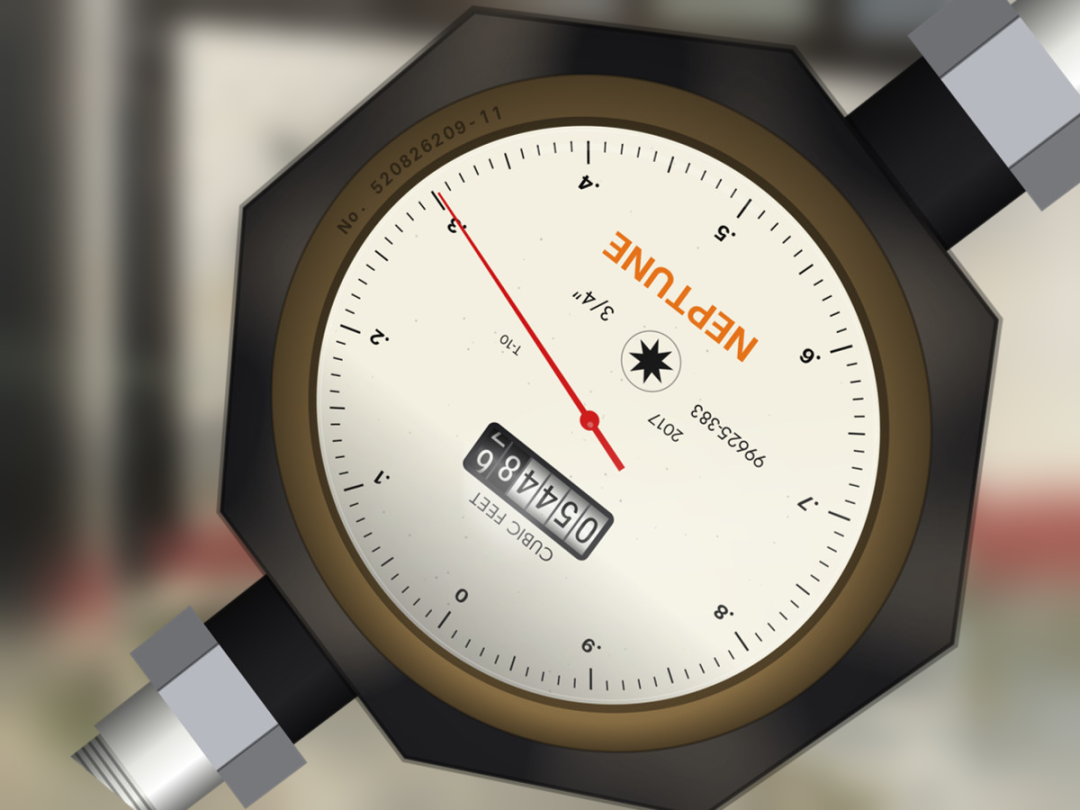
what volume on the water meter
54486.30 ft³
